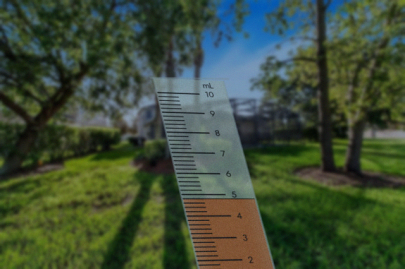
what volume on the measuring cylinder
4.8 mL
